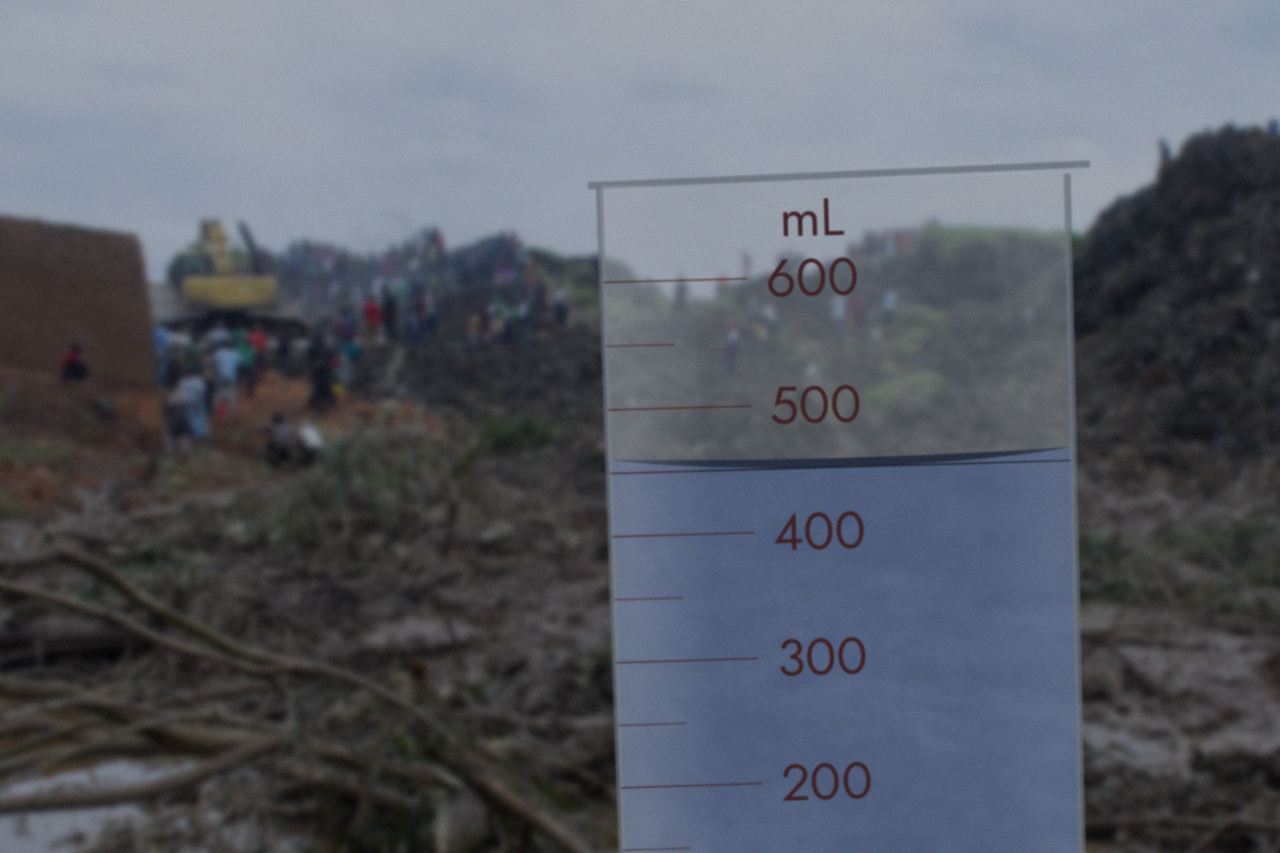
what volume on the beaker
450 mL
